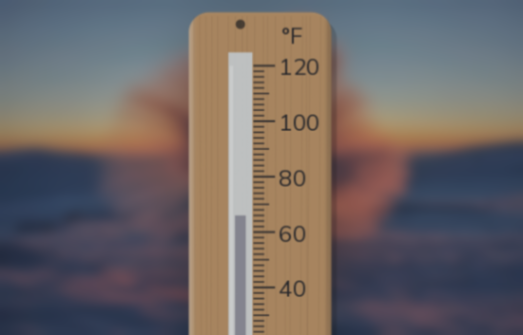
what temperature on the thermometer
66 °F
